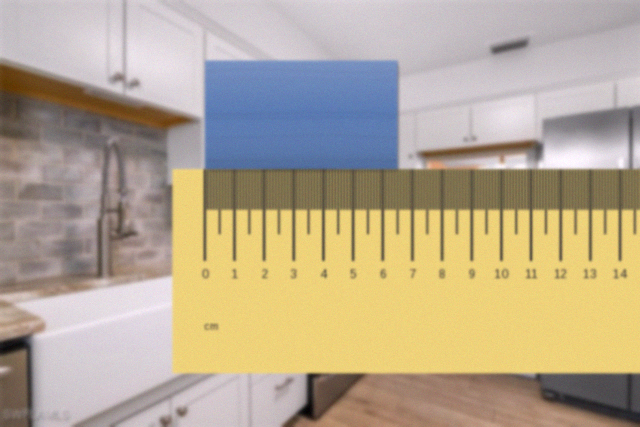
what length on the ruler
6.5 cm
